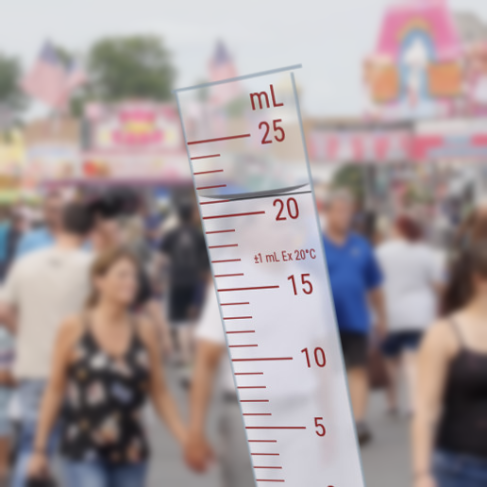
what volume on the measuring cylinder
21 mL
